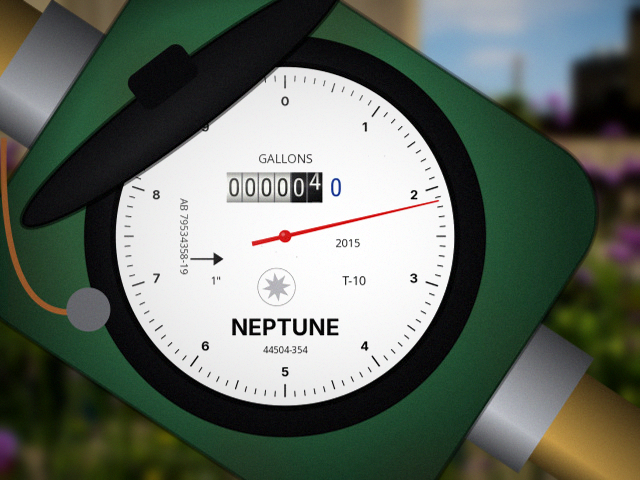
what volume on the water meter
42.1 gal
